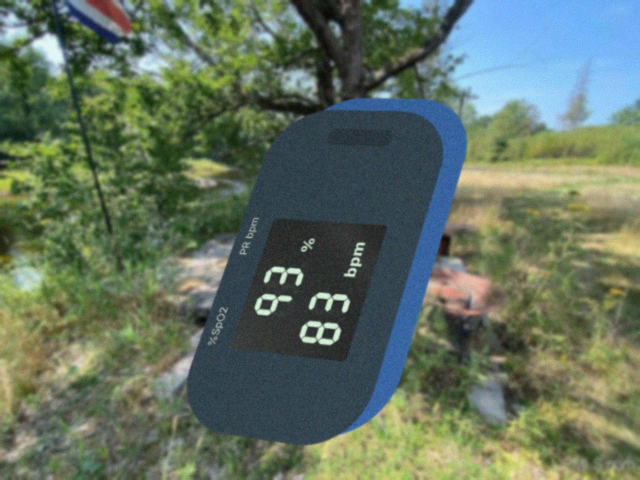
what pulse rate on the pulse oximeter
83 bpm
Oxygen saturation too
93 %
